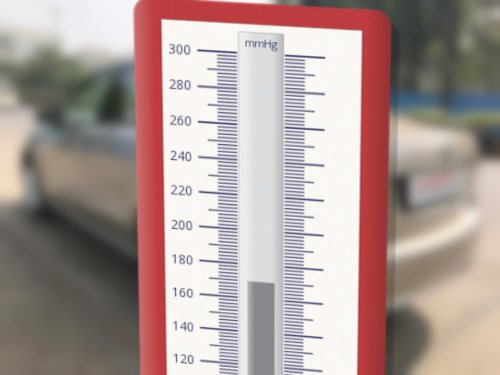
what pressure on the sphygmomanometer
170 mmHg
